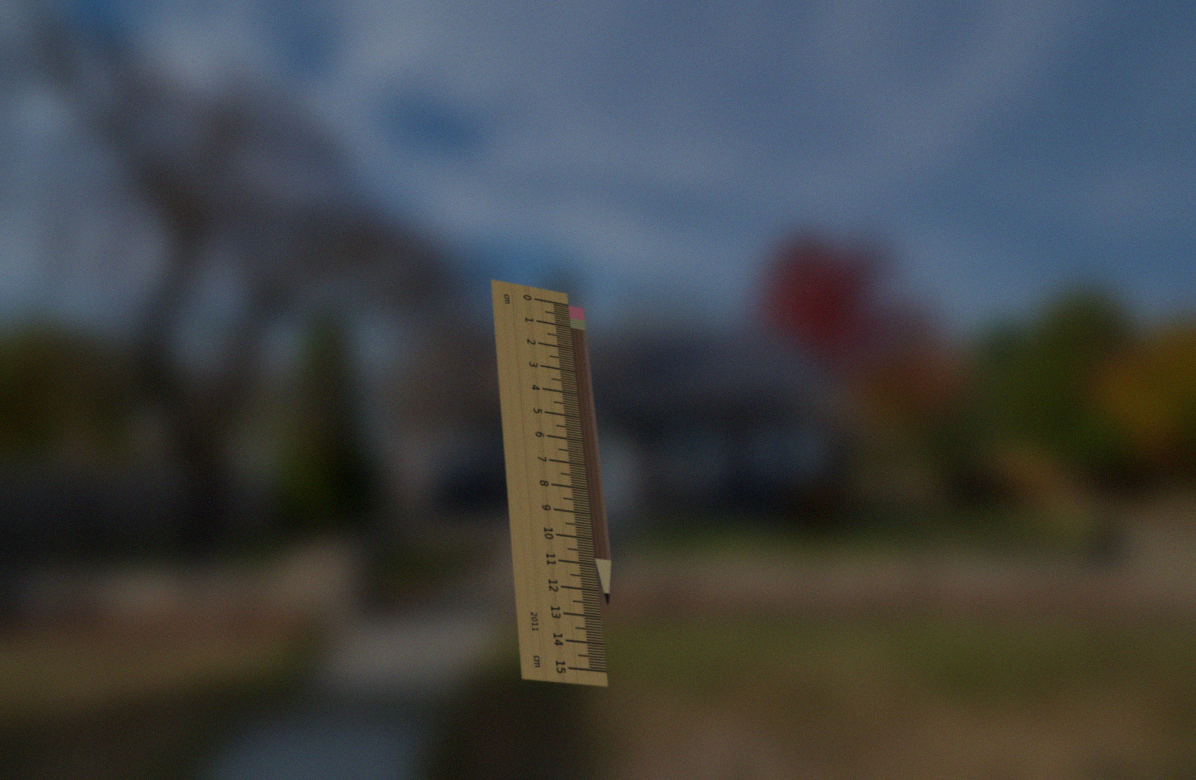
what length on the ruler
12.5 cm
